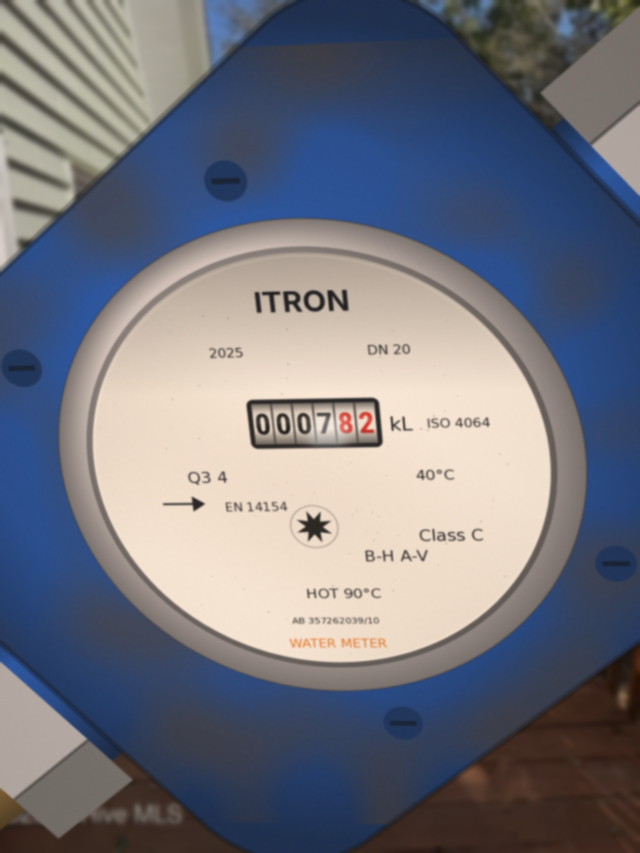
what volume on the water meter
7.82 kL
